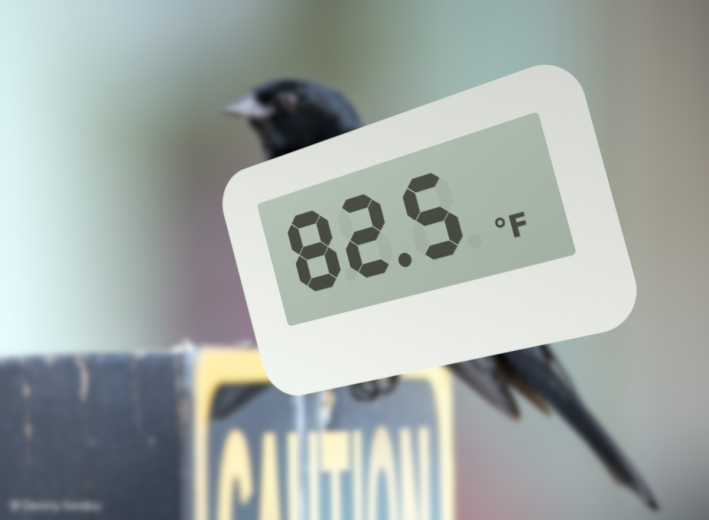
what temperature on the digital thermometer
82.5 °F
